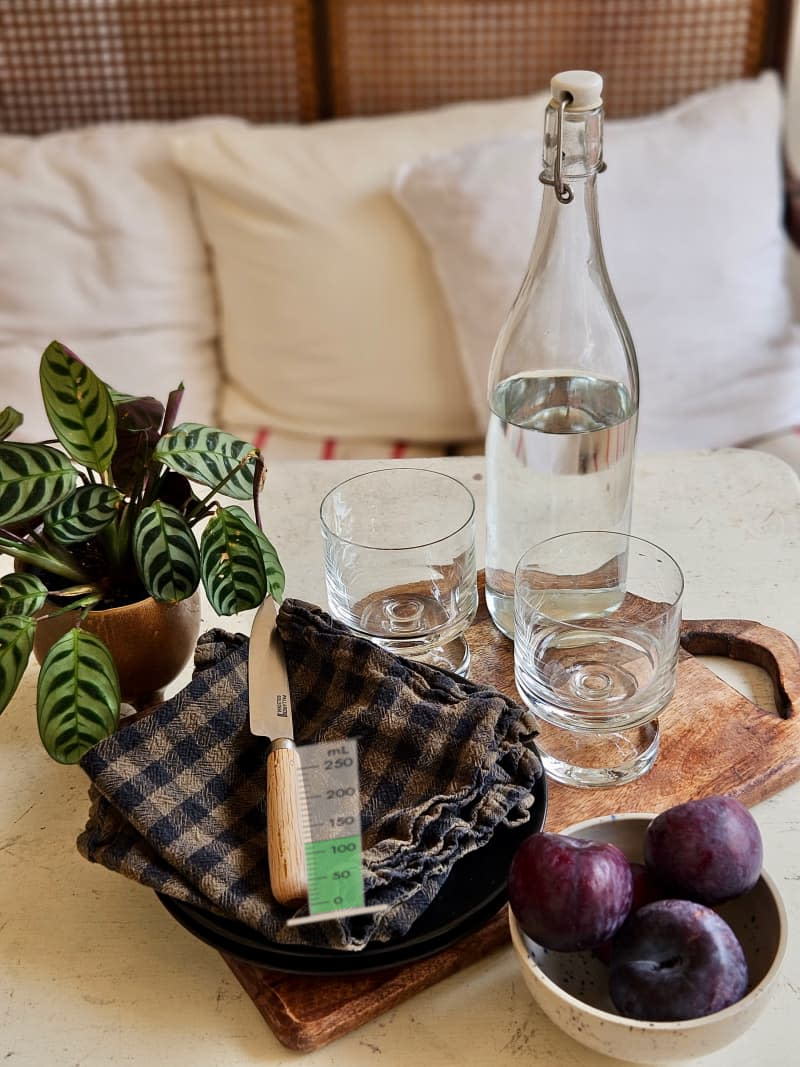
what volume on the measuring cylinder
120 mL
